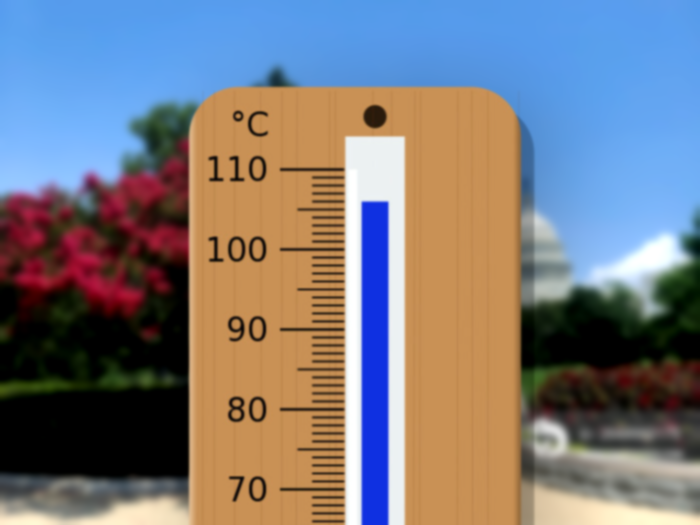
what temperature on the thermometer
106 °C
